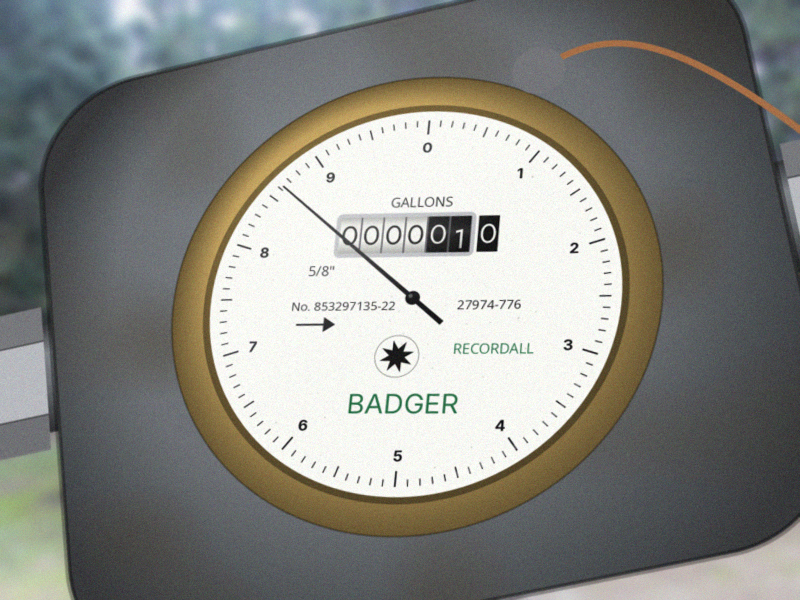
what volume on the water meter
8.6 gal
